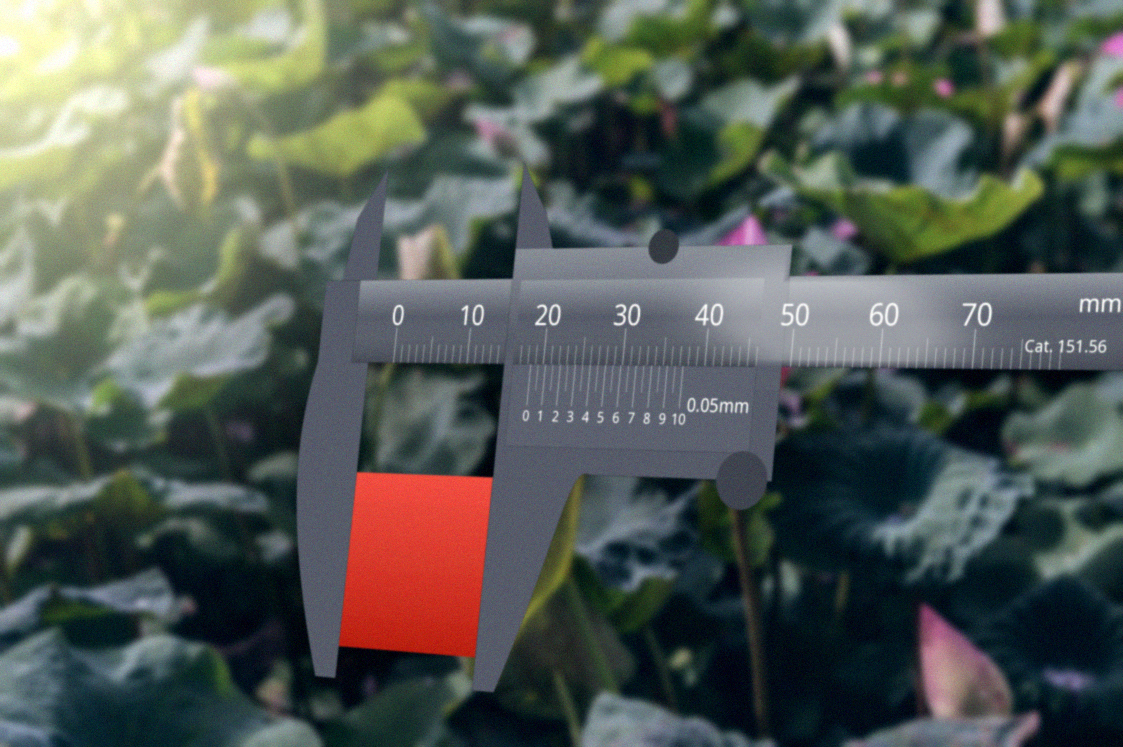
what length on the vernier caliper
18.4 mm
